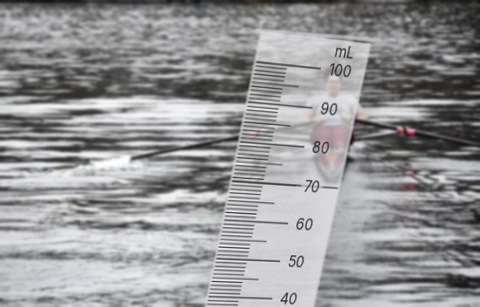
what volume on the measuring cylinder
70 mL
